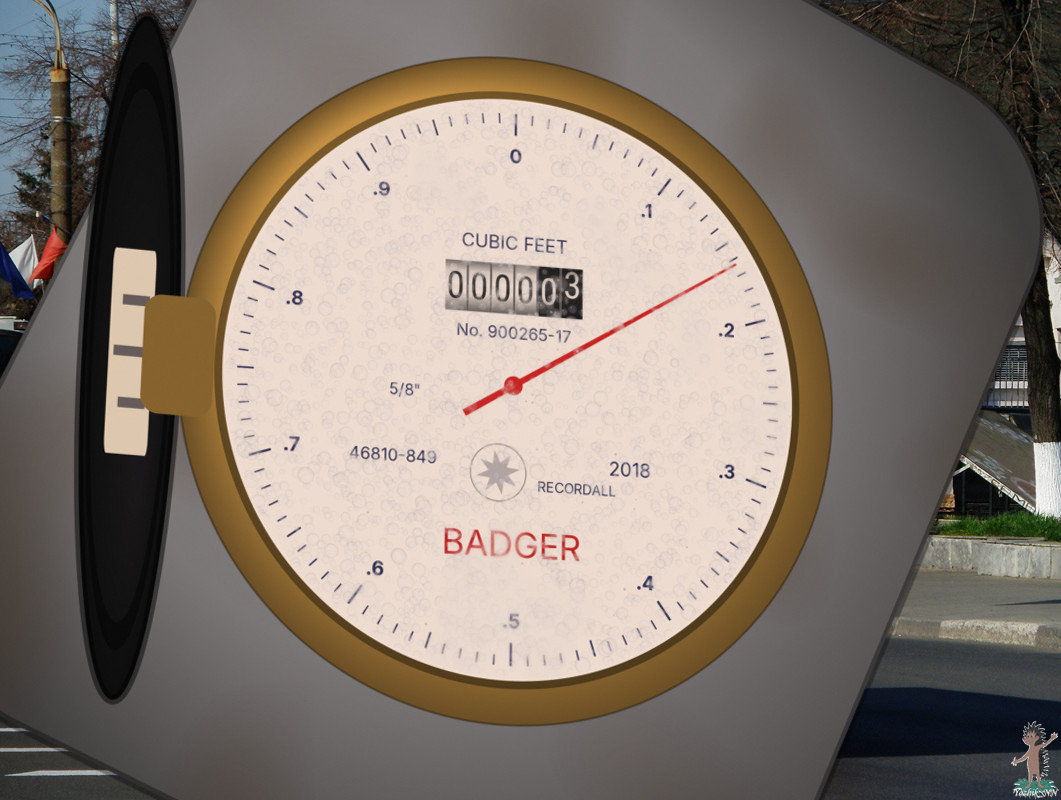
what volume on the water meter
3.16 ft³
